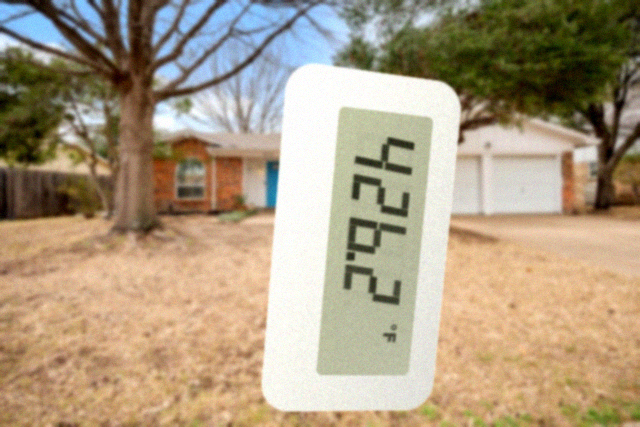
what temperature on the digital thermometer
426.2 °F
